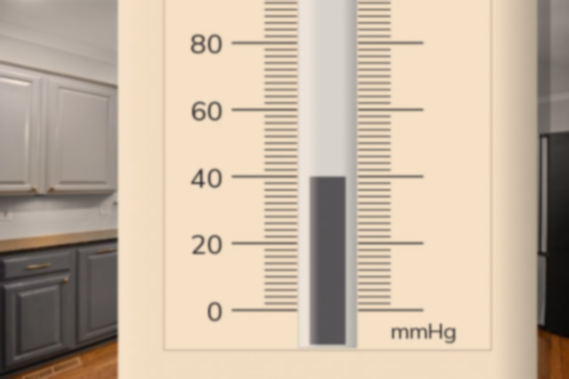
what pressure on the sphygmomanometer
40 mmHg
